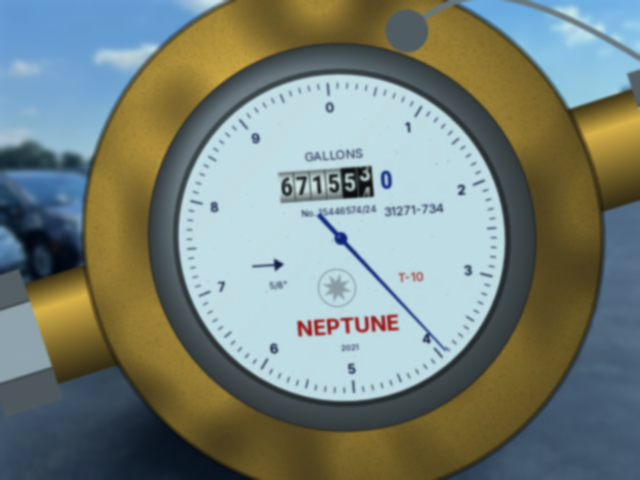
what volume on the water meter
6715533.9 gal
